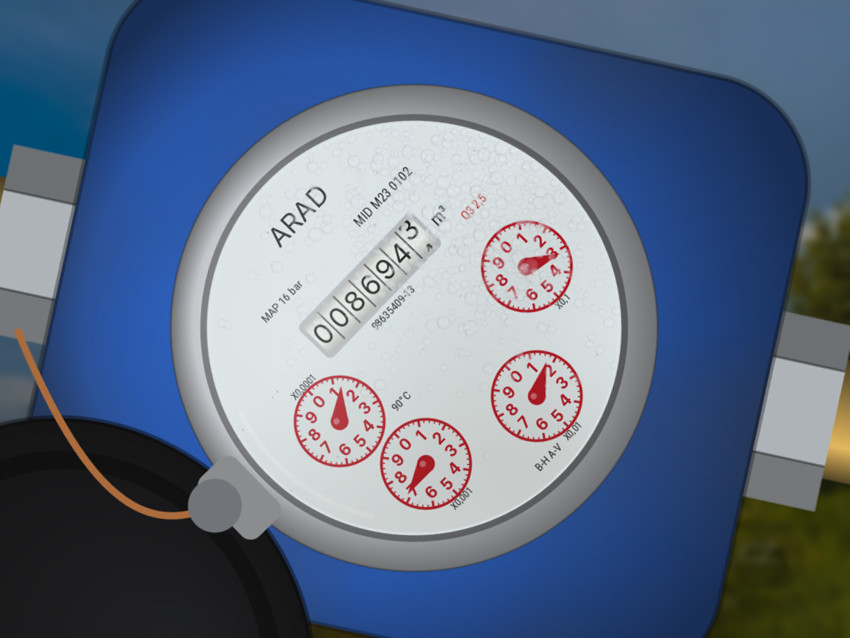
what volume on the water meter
86943.3171 m³
